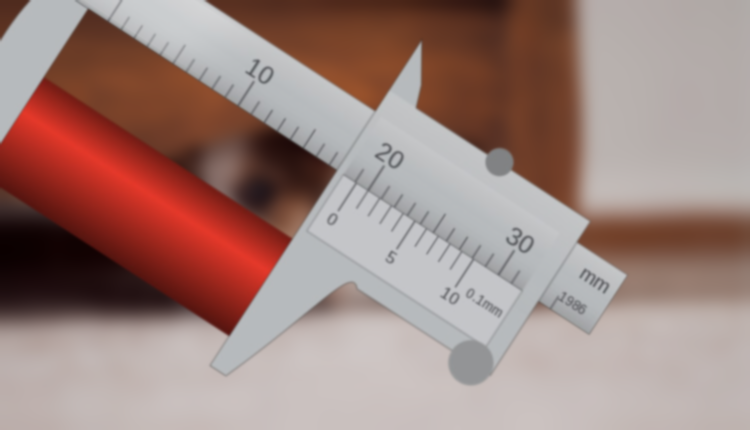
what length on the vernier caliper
19.1 mm
